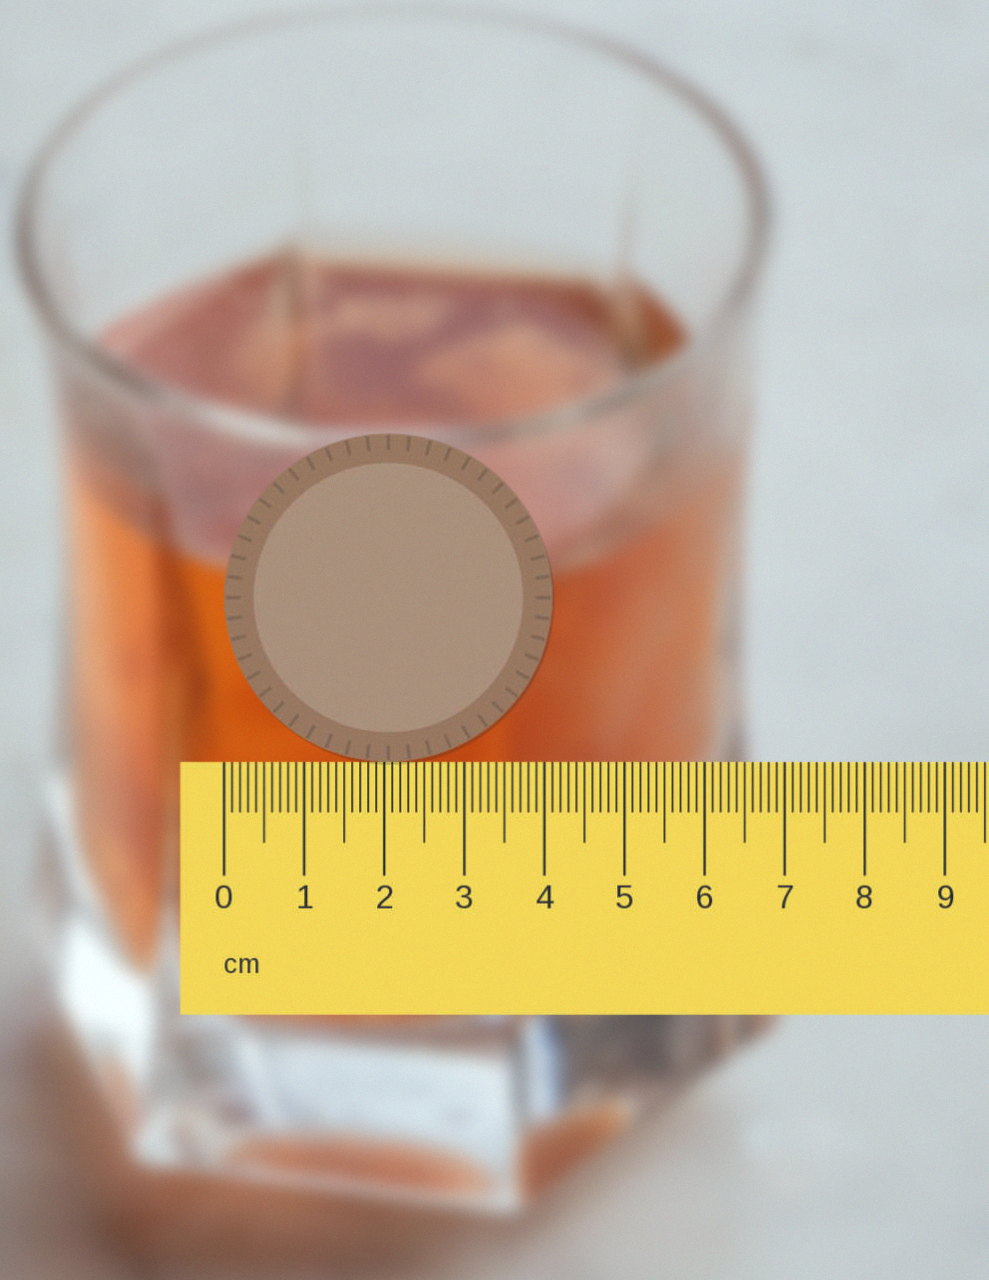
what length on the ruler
4.1 cm
